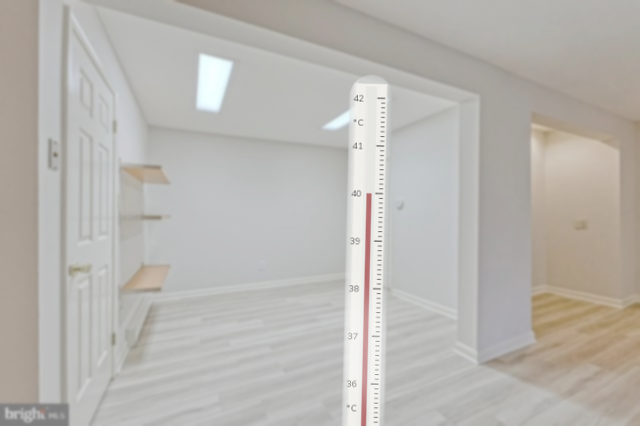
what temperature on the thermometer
40 °C
